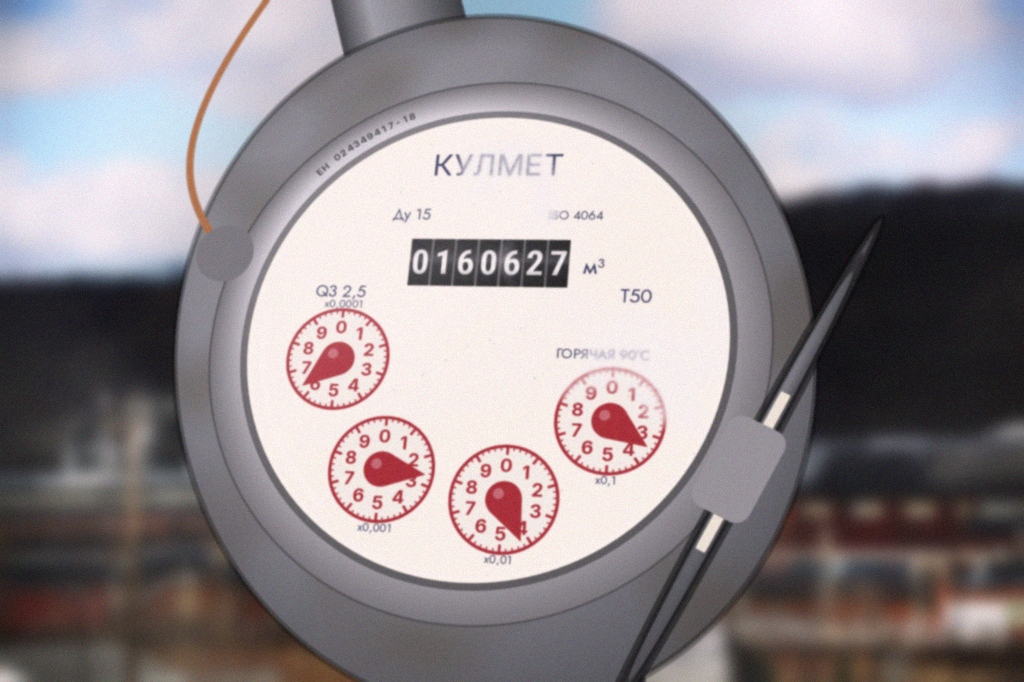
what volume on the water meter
160627.3426 m³
